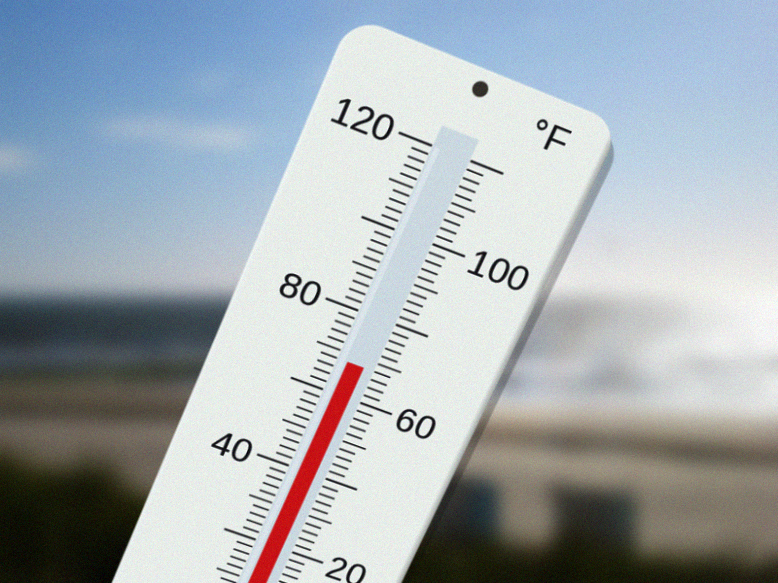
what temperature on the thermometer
68 °F
